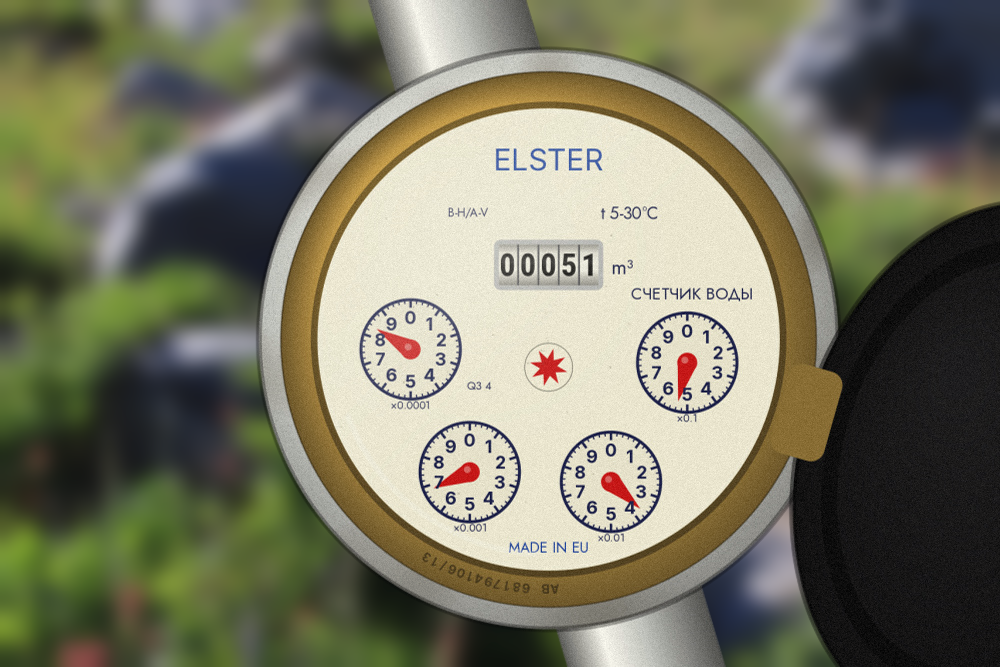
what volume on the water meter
51.5368 m³
